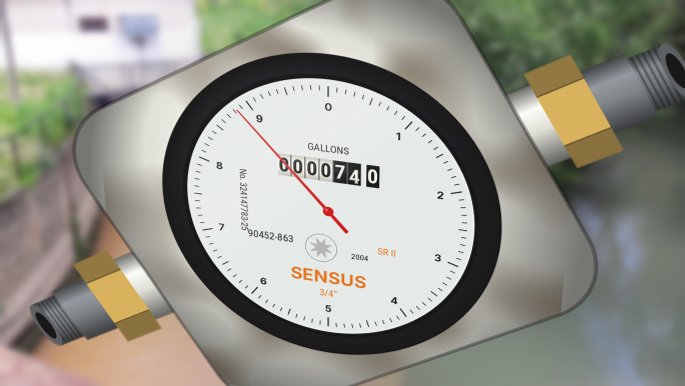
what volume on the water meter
738.8 gal
